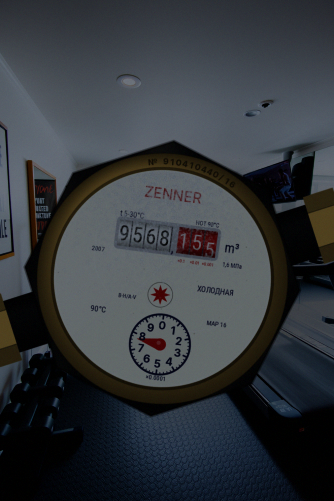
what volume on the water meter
9568.1547 m³
